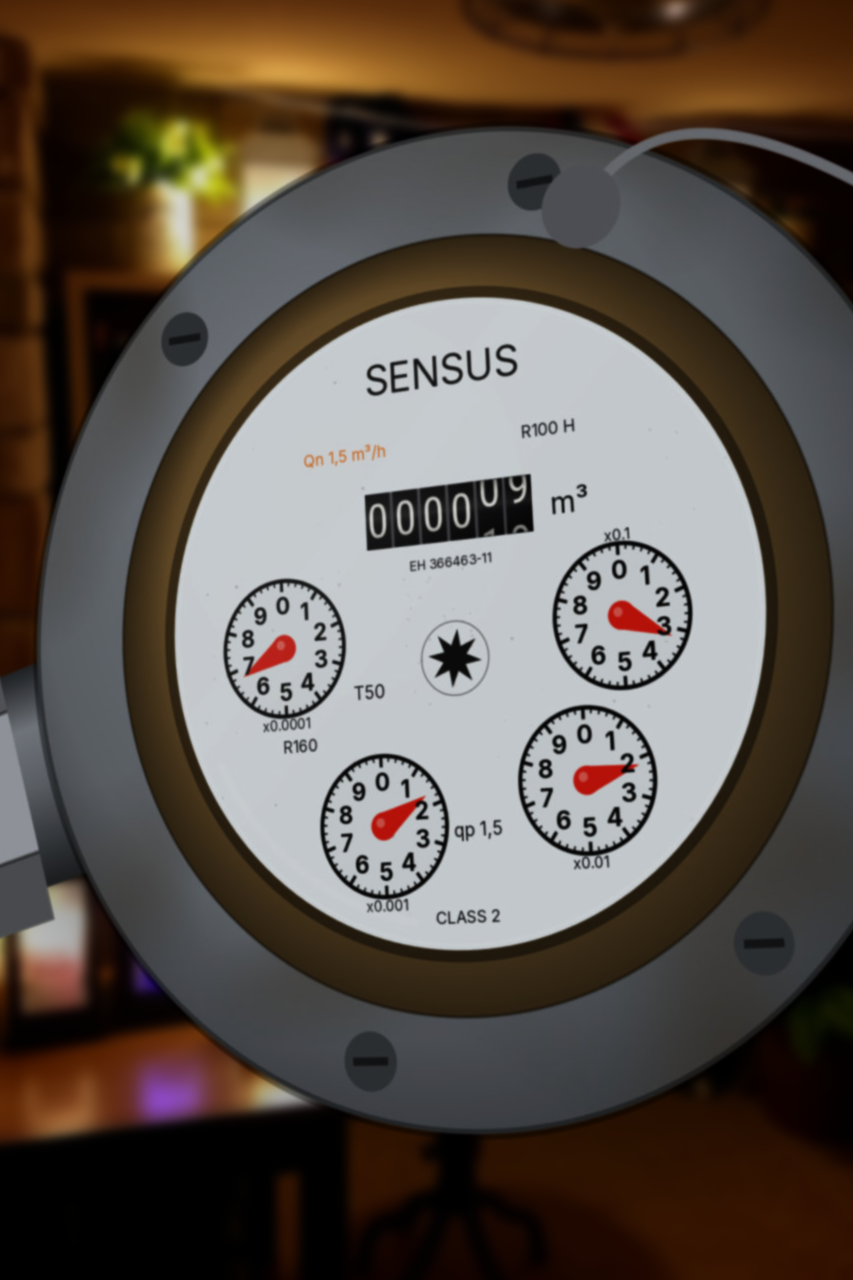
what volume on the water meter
9.3216 m³
